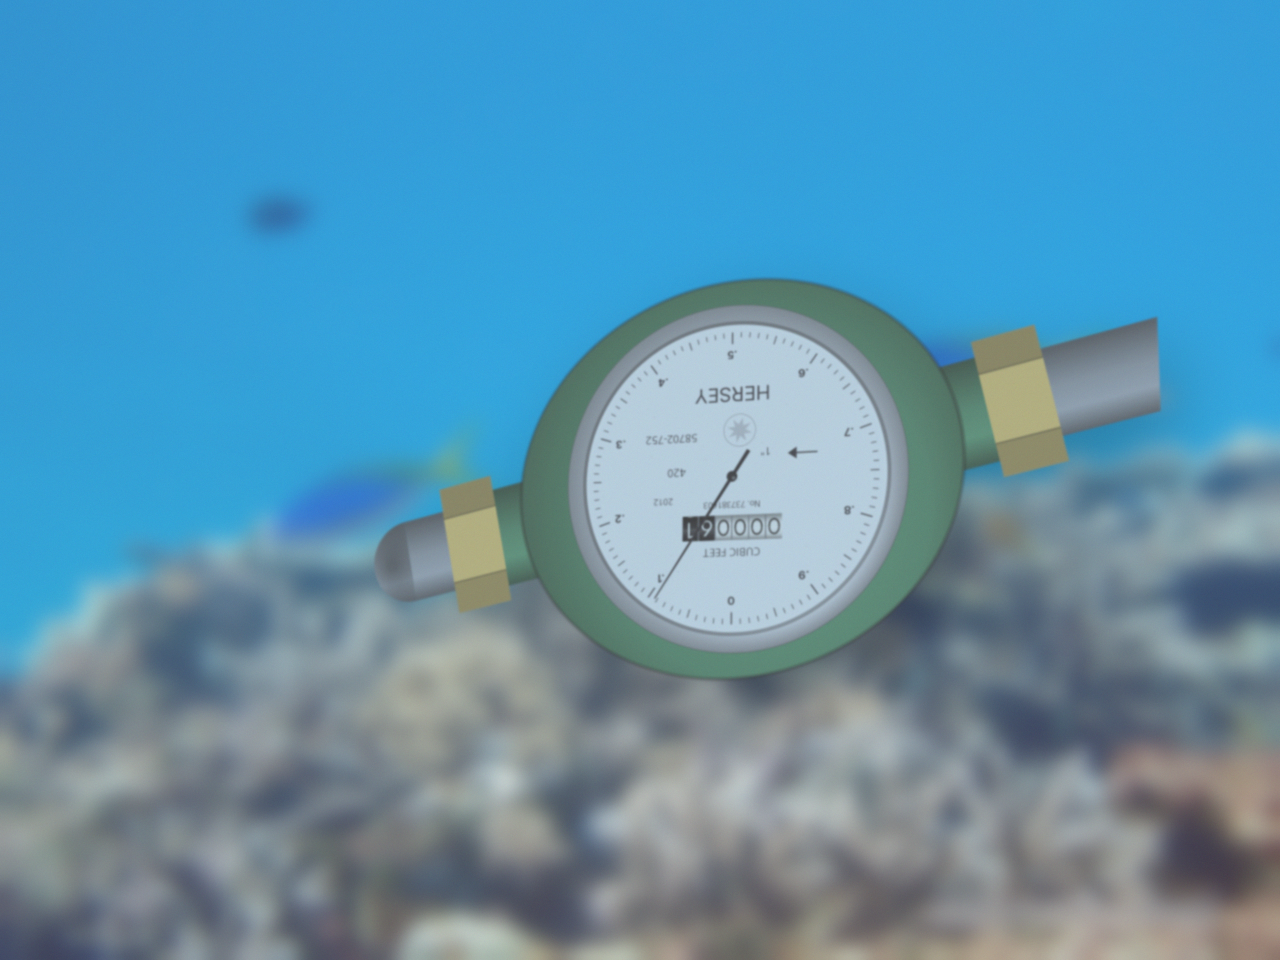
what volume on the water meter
61.09 ft³
